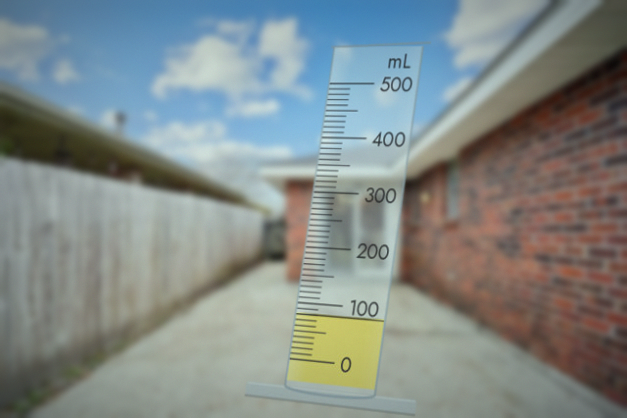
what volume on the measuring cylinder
80 mL
